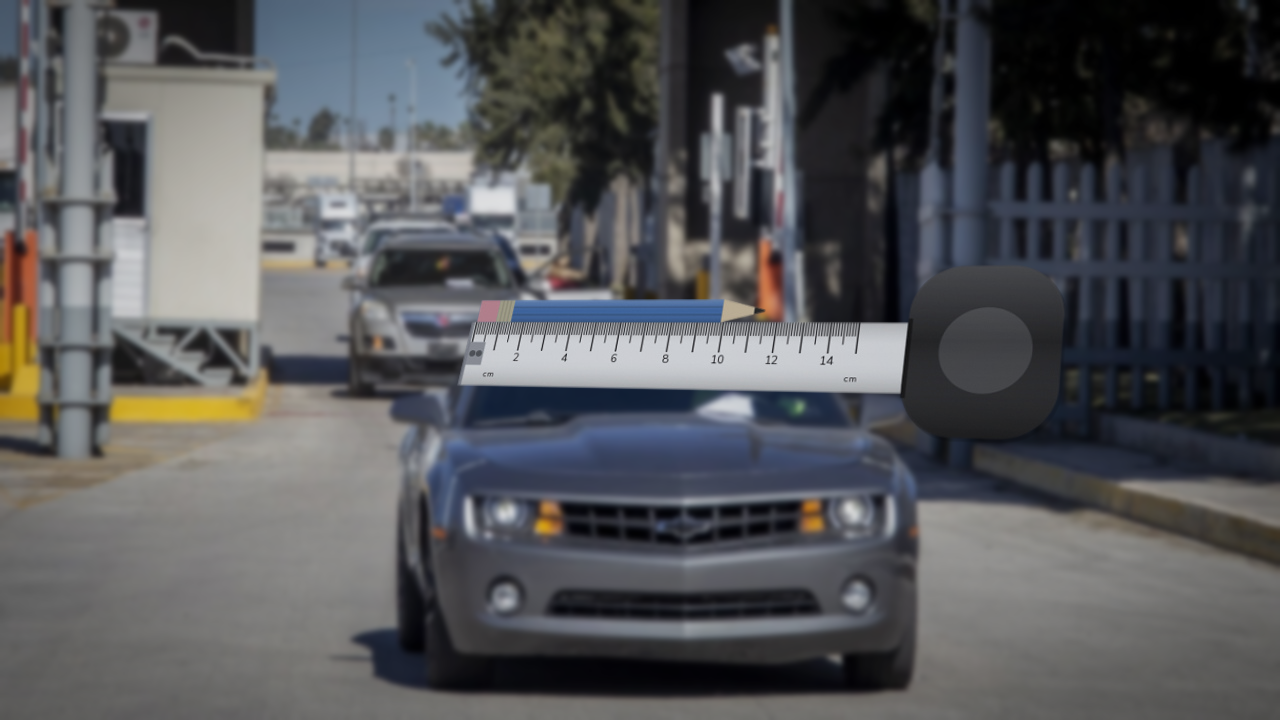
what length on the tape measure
11.5 cm
